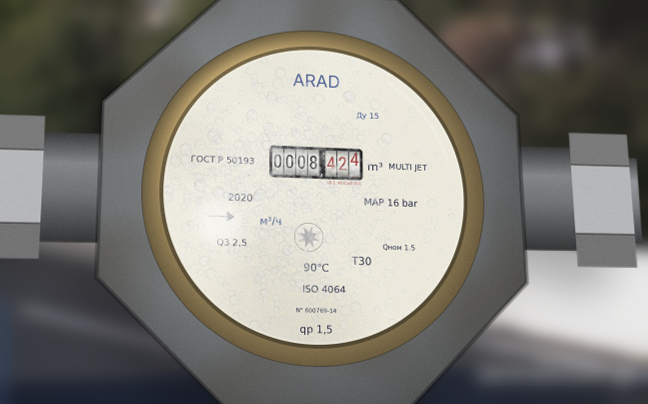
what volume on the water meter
8.424 m³
